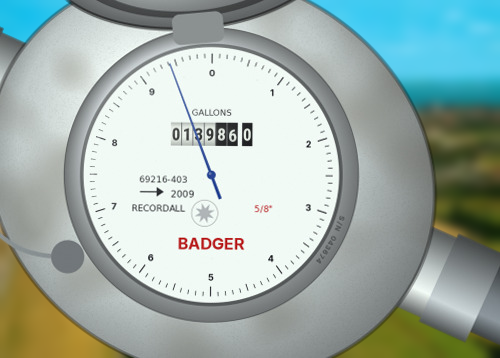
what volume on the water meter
139859.4 gal
